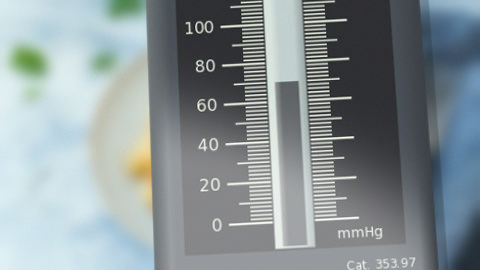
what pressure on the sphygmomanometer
70 mmHg
